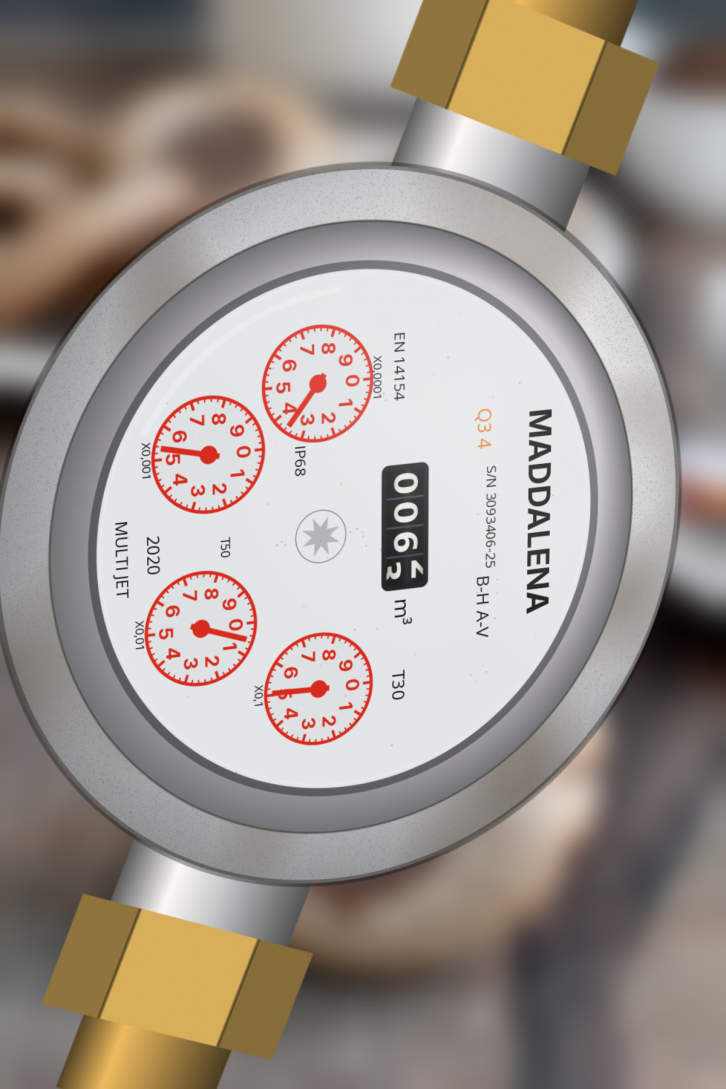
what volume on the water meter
62.5053 m³
